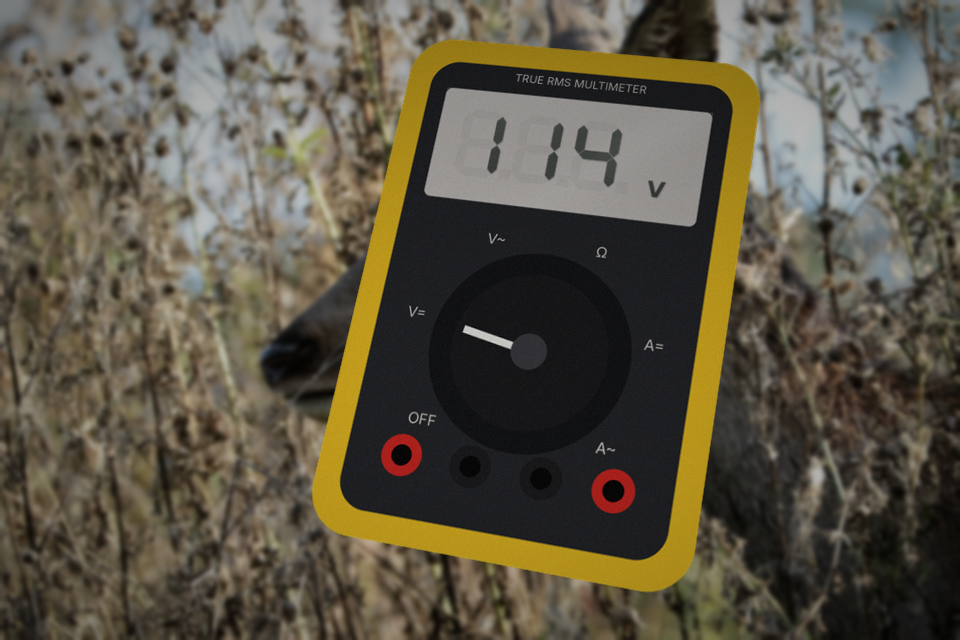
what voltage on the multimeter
114 V
